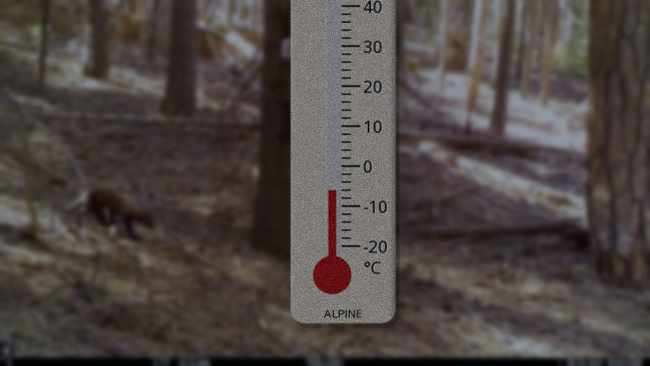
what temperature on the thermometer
-6 °C
